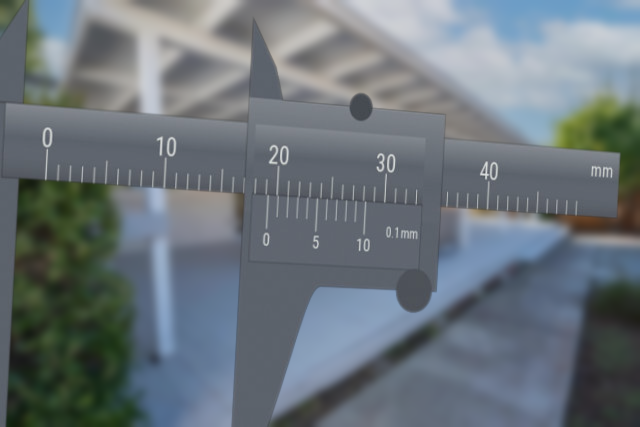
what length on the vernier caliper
19.2 mm
